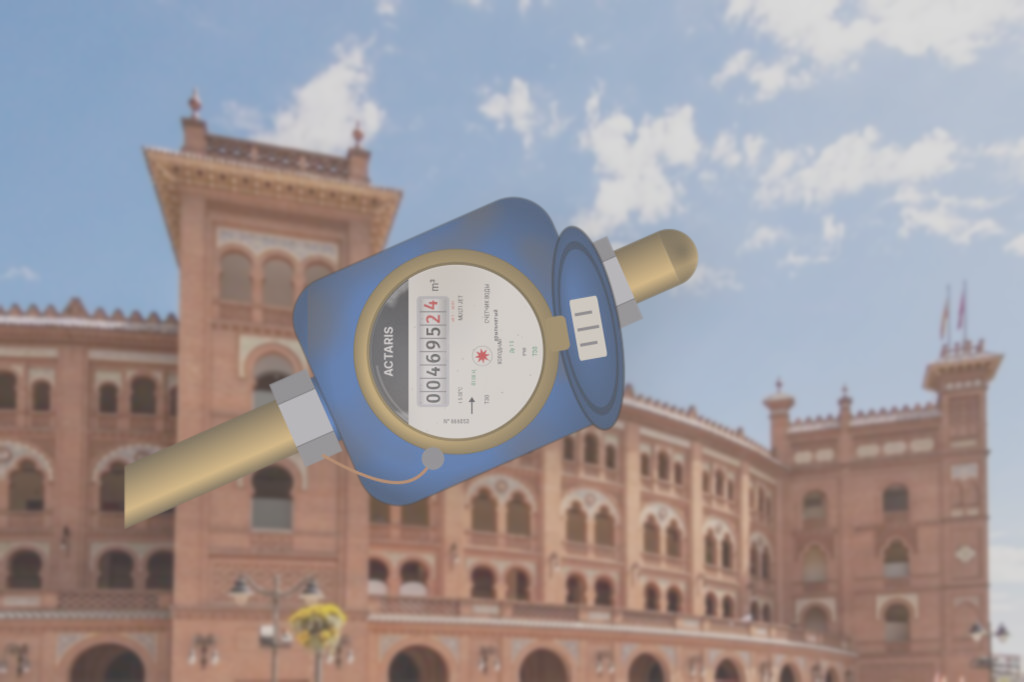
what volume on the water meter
4695.24 m³
